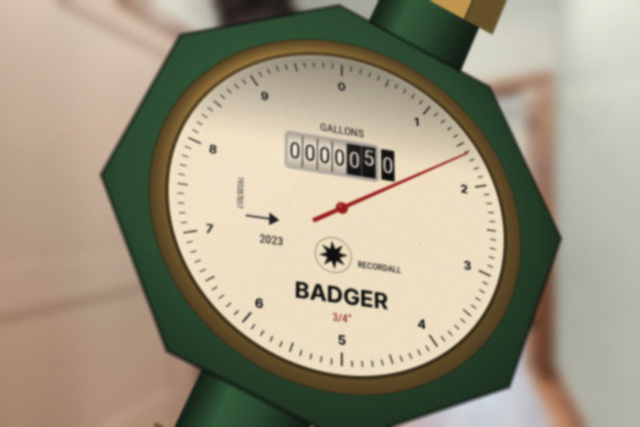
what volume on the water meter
51.6 gal
